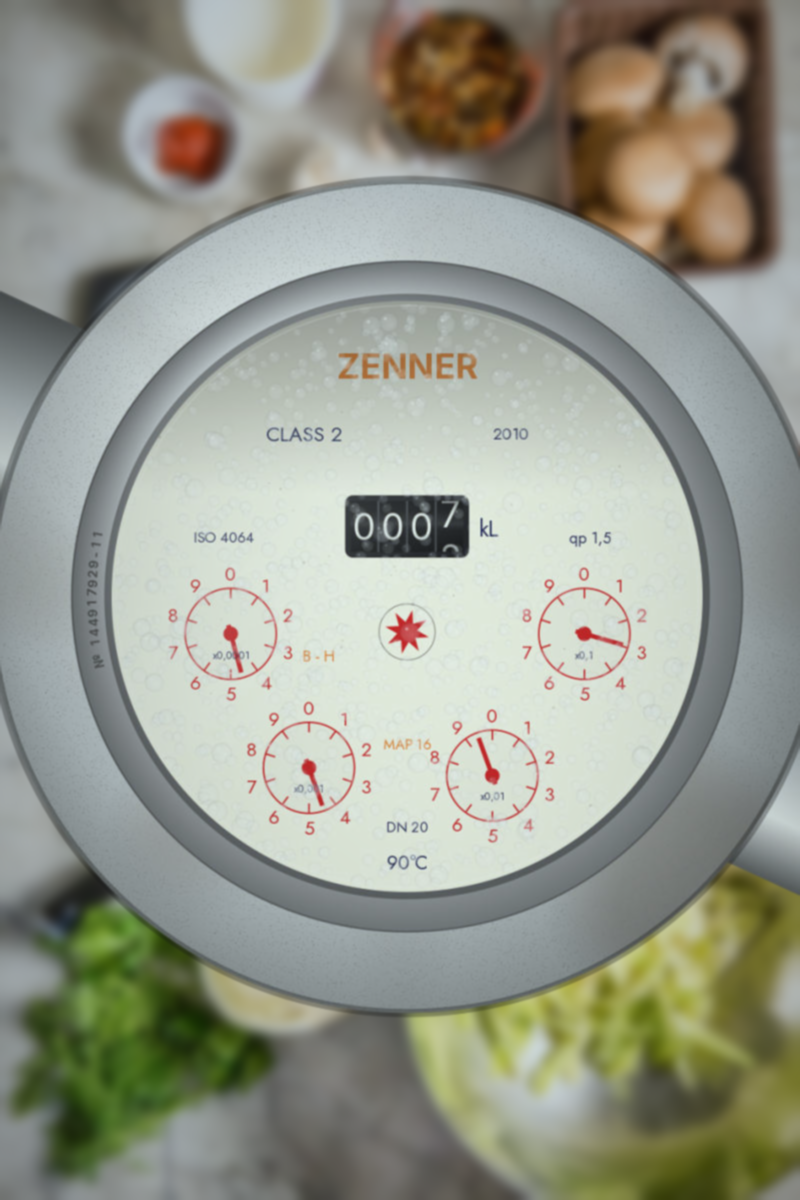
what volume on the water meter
7.2944 kL
